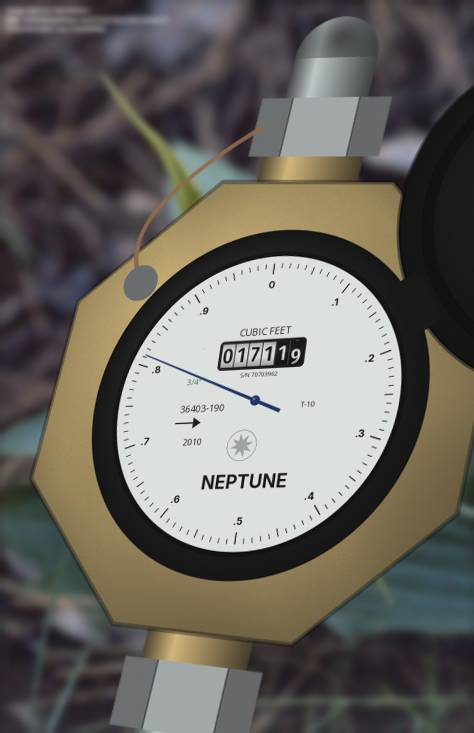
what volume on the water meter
17118.81 ft³
